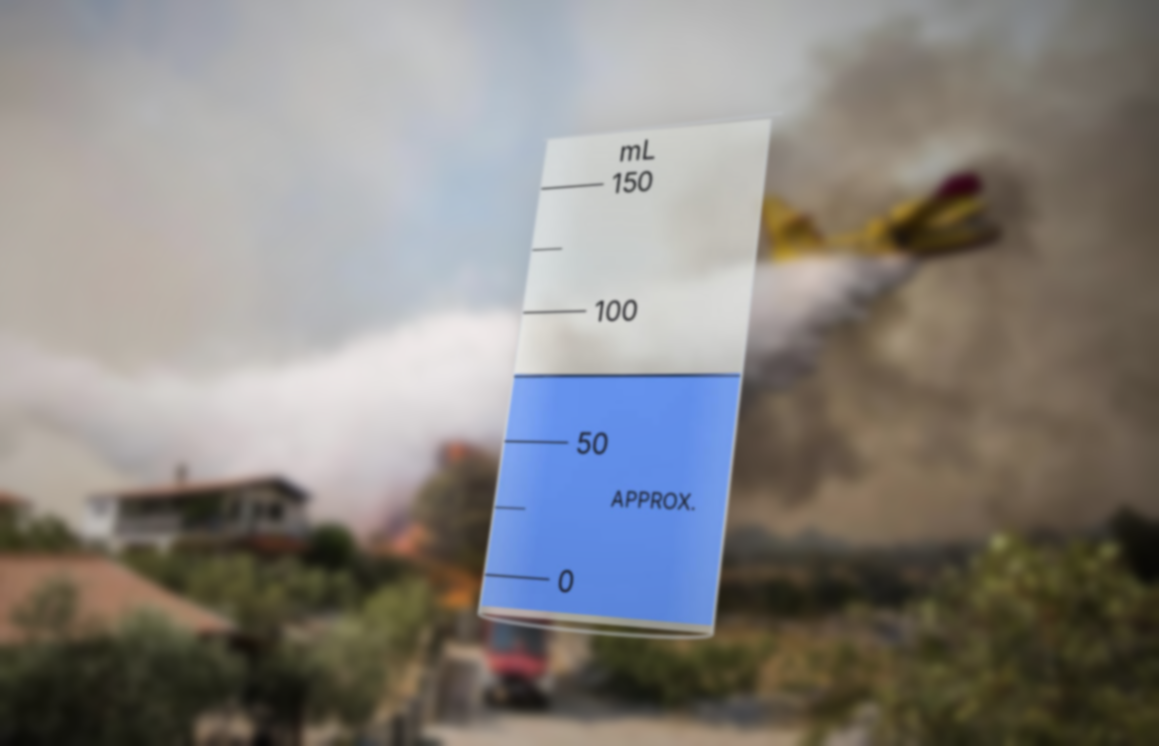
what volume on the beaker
75 mL
